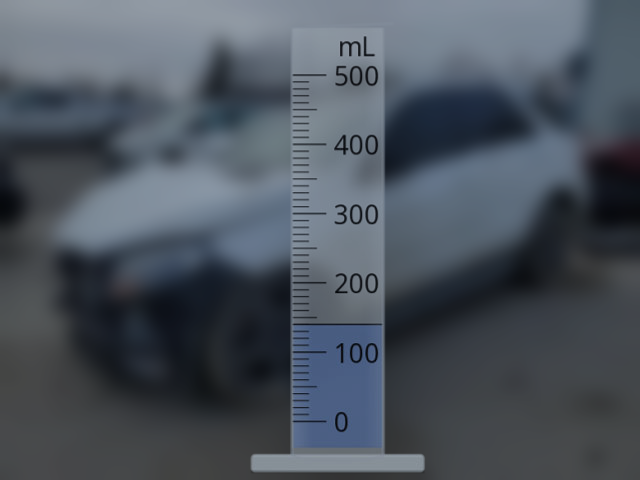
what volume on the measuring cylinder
140 mL
